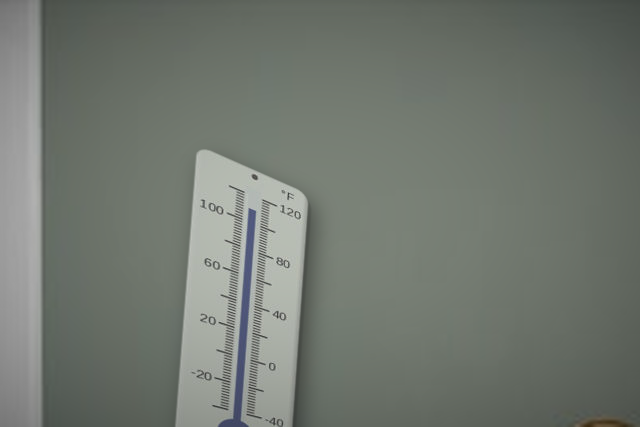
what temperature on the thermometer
110 °F
